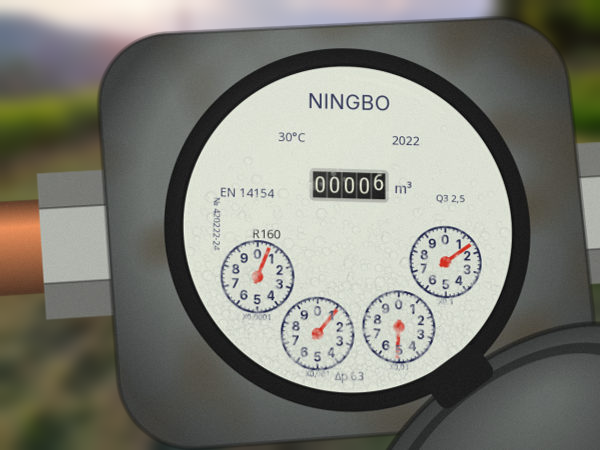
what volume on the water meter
6.1510 m³
